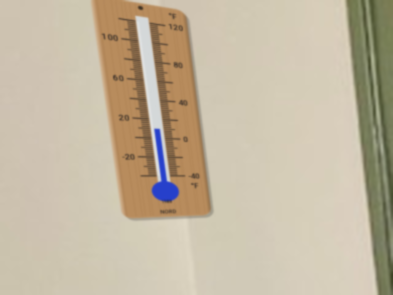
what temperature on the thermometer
10 °F
